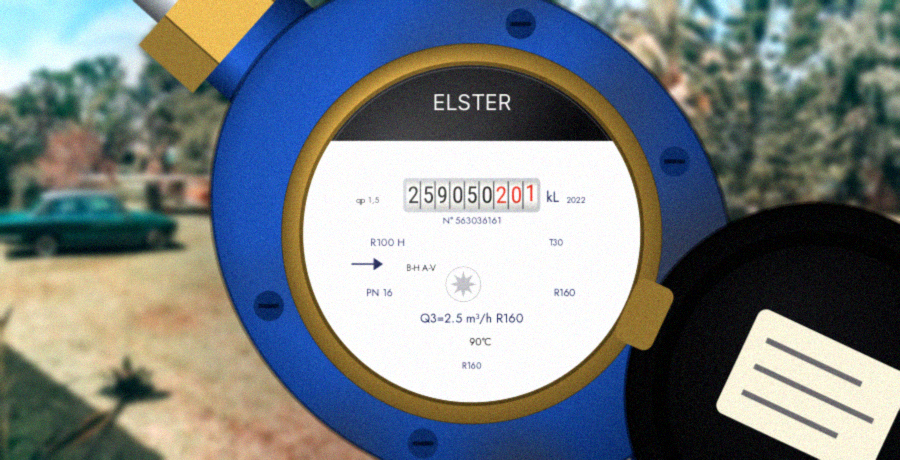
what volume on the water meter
259050.201 kL
